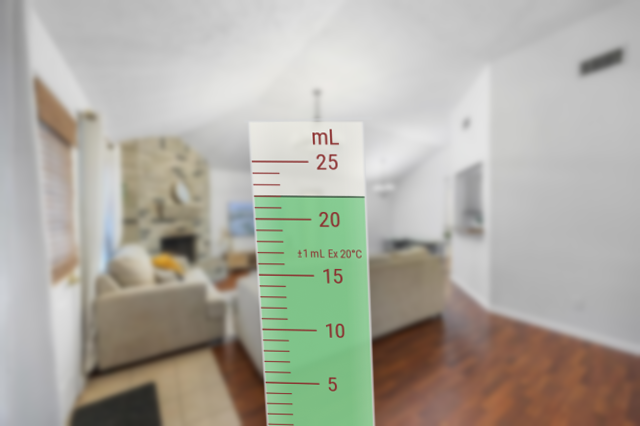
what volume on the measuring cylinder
22 mL
